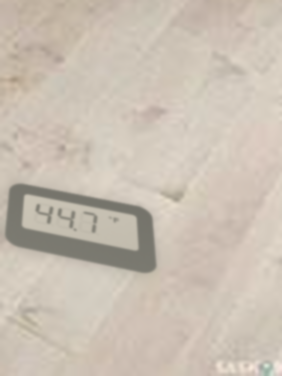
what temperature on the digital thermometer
44.7 °F
